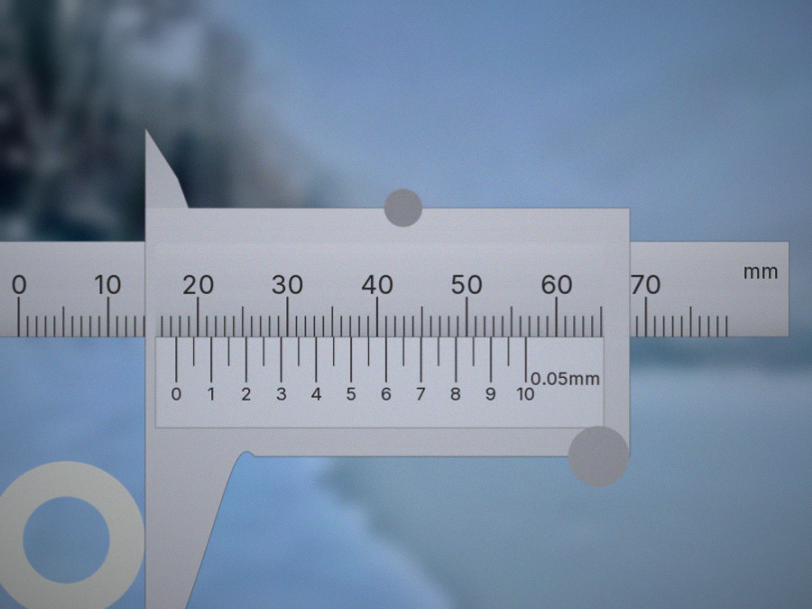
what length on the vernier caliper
17.6 mm
